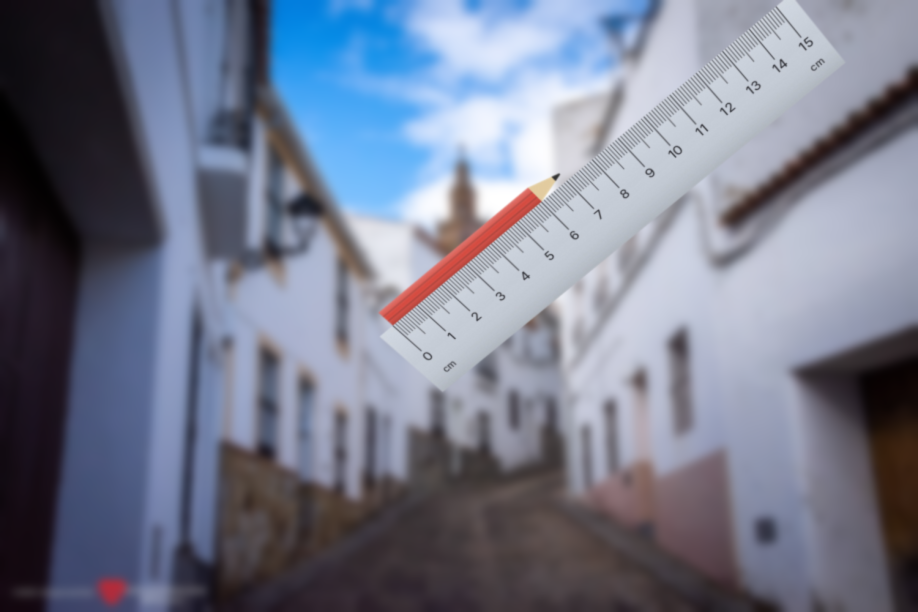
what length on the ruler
7 cm
